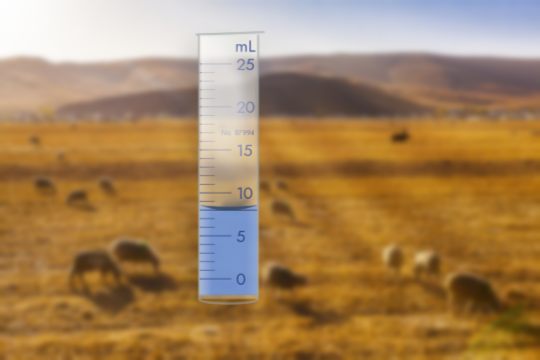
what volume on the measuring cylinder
8 mL
